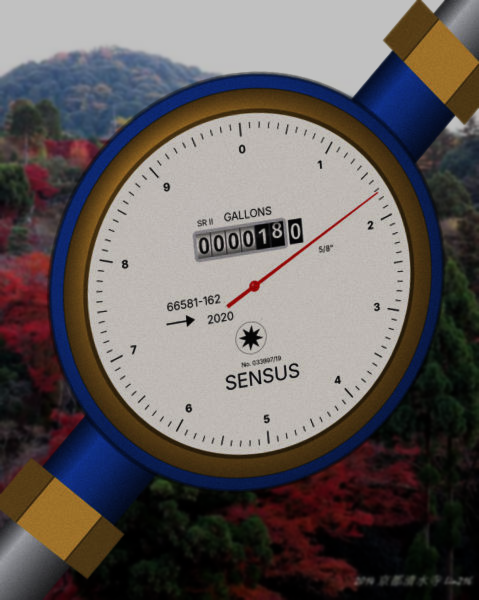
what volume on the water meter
181.7 gal
